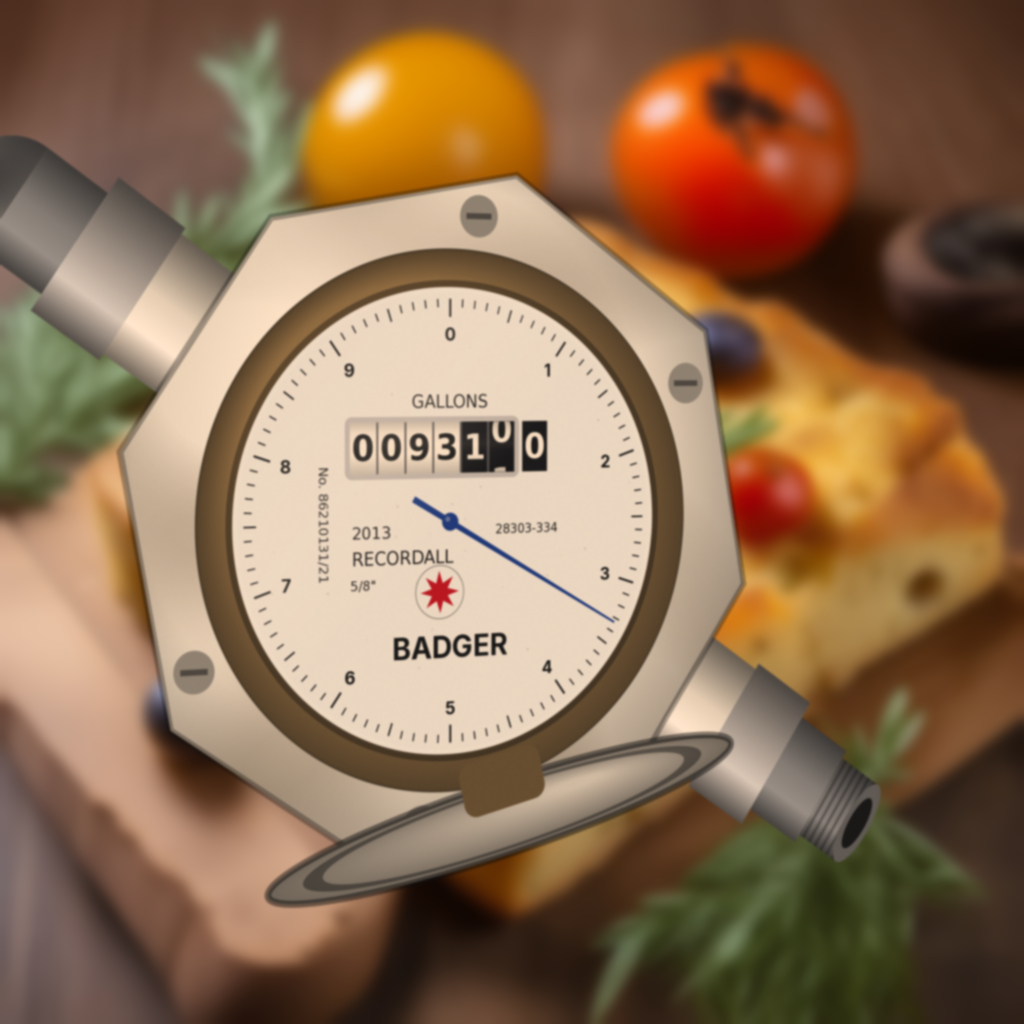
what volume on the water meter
93103.3 gal
